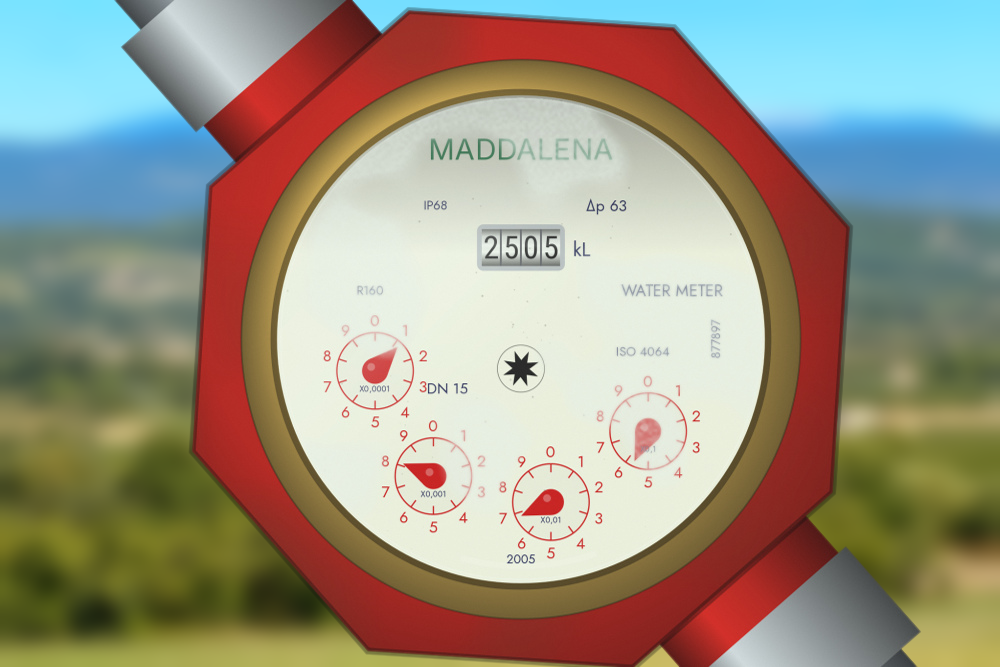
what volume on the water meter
2505.5681 kL
